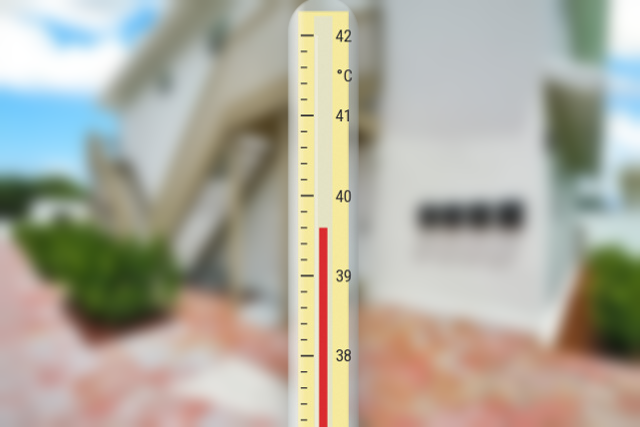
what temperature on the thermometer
39.6 °C
